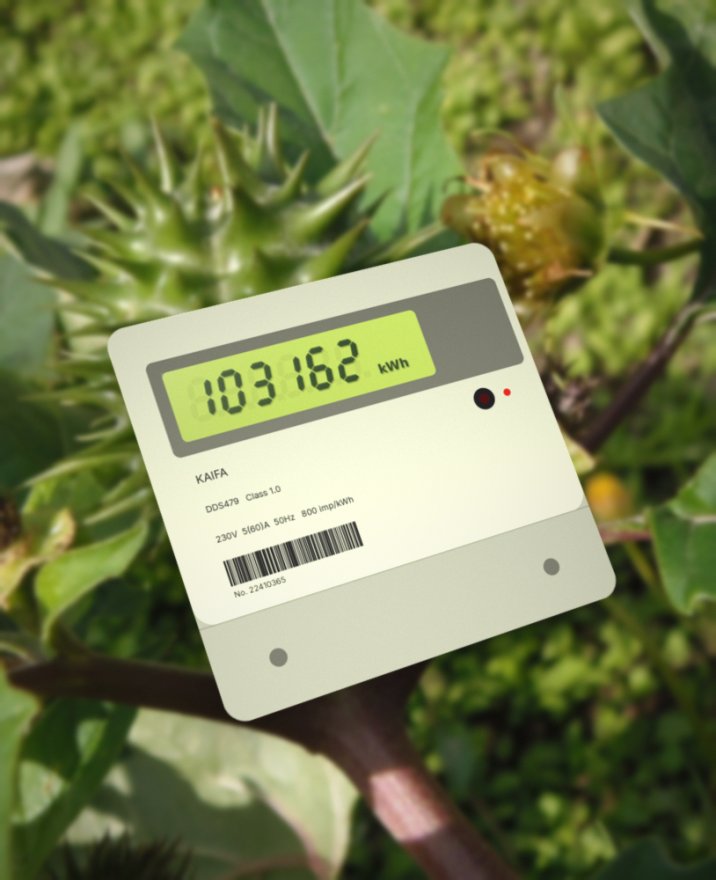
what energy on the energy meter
103162 kWh
